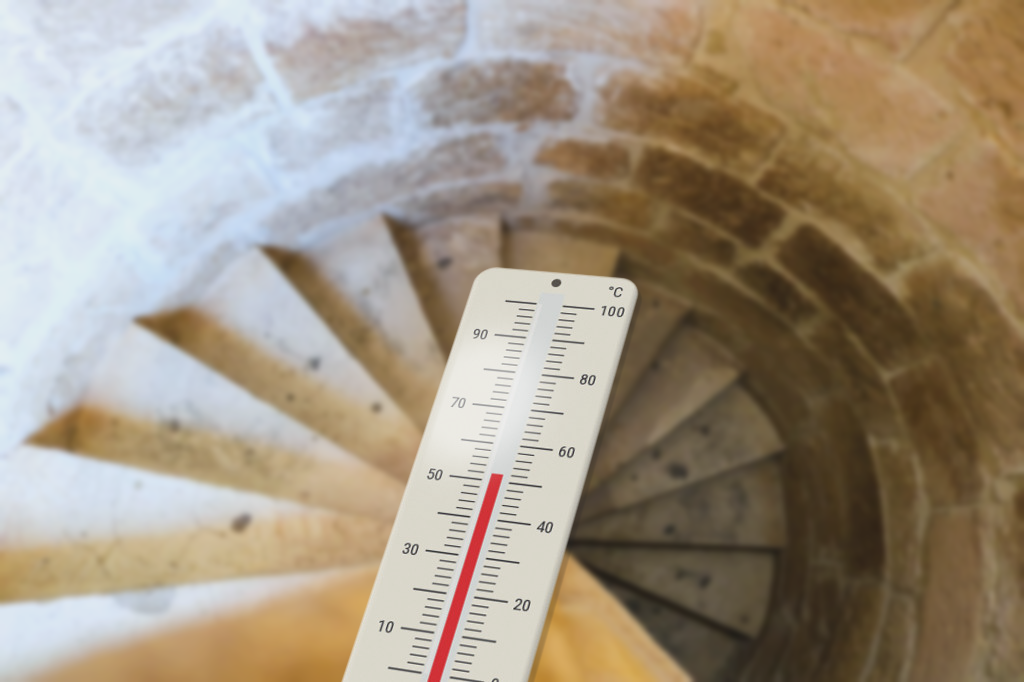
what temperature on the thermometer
52 °C
